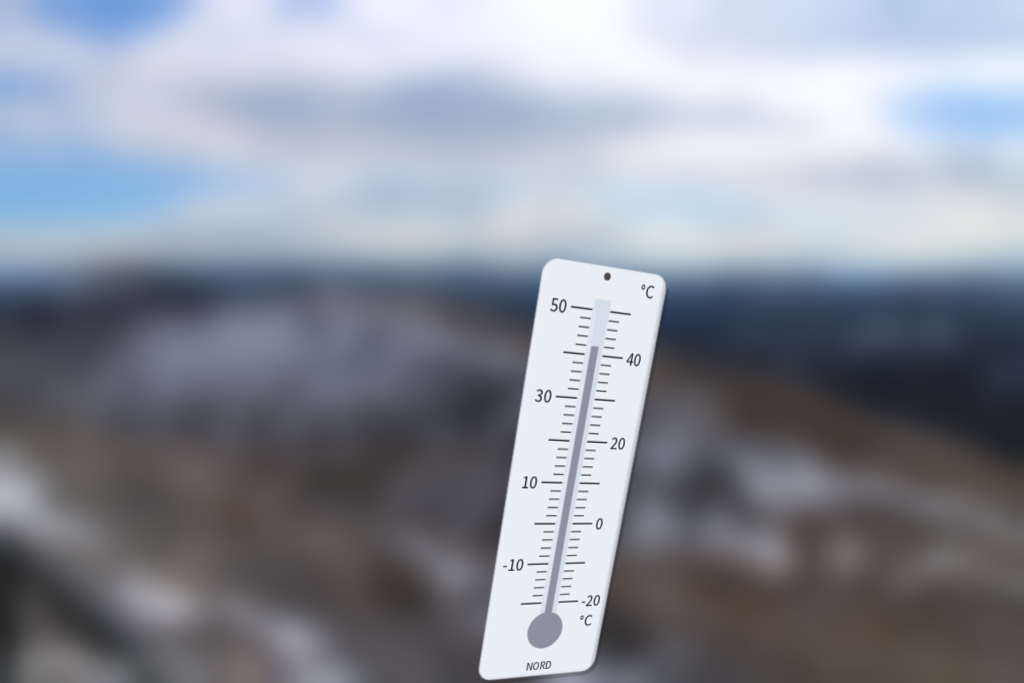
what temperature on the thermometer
42 °C
